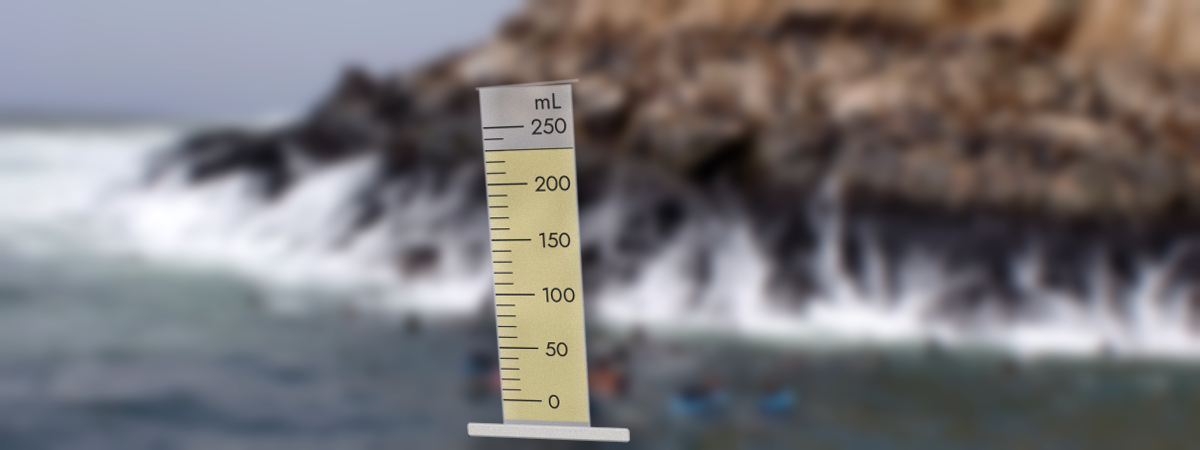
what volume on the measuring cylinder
230 mL
